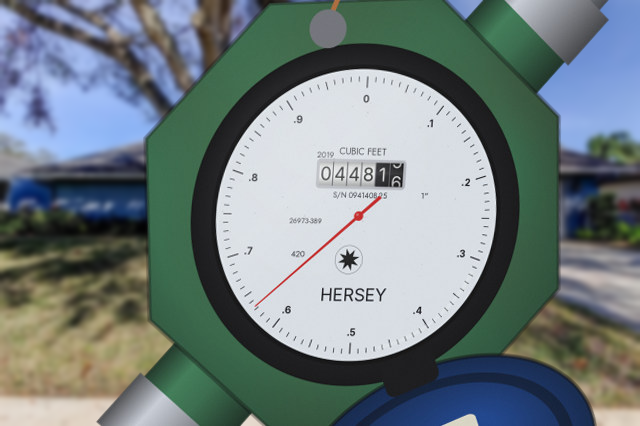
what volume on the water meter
44815.63 ft³
